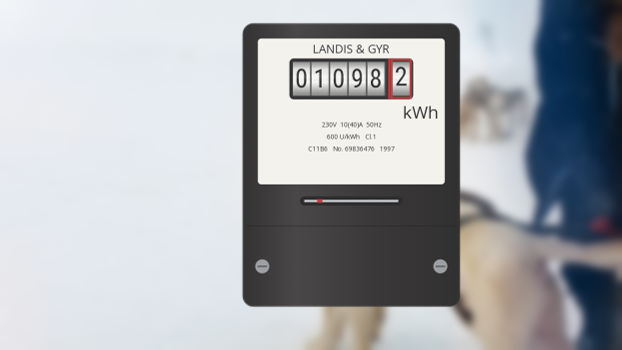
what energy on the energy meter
1098.2 kWh
